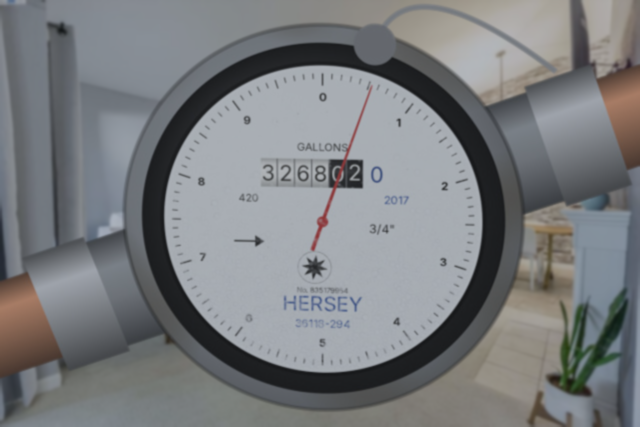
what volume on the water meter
3268020.5 gal
